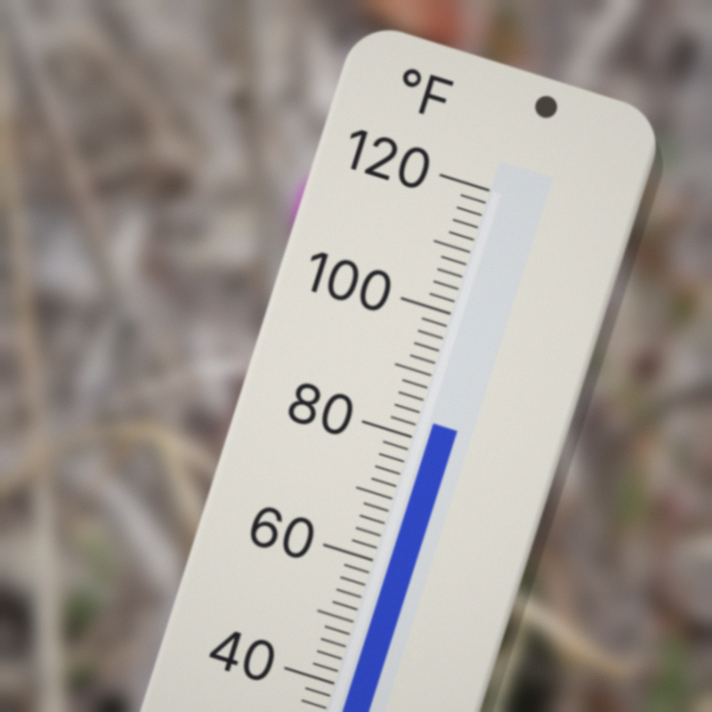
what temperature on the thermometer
83 °F
